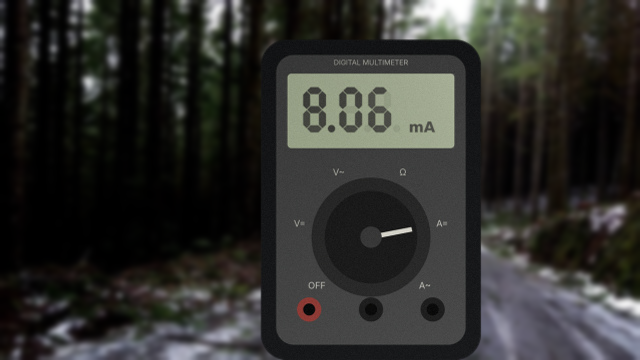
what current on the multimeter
8.06 mA
